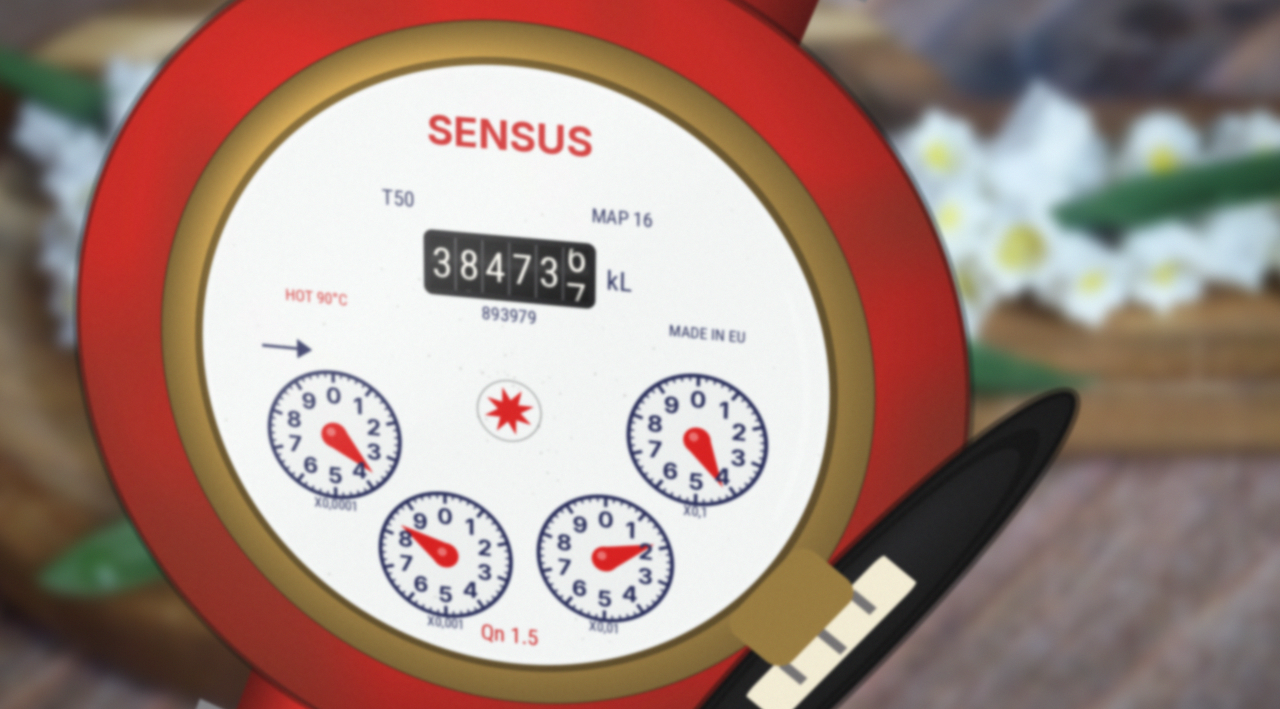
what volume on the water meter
384736.4183 kL
